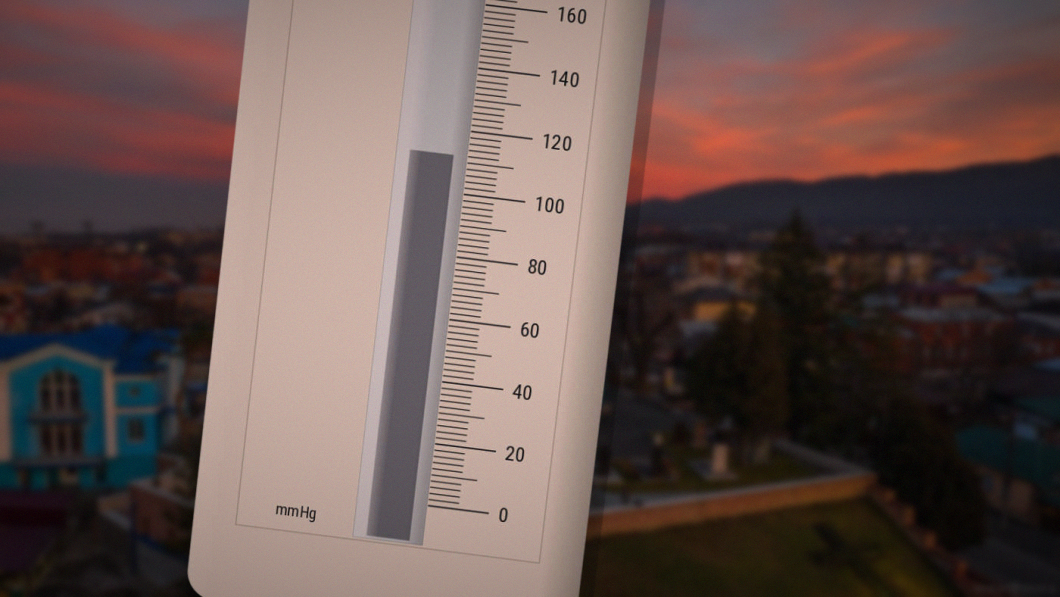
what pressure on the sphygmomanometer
112 mmHg
